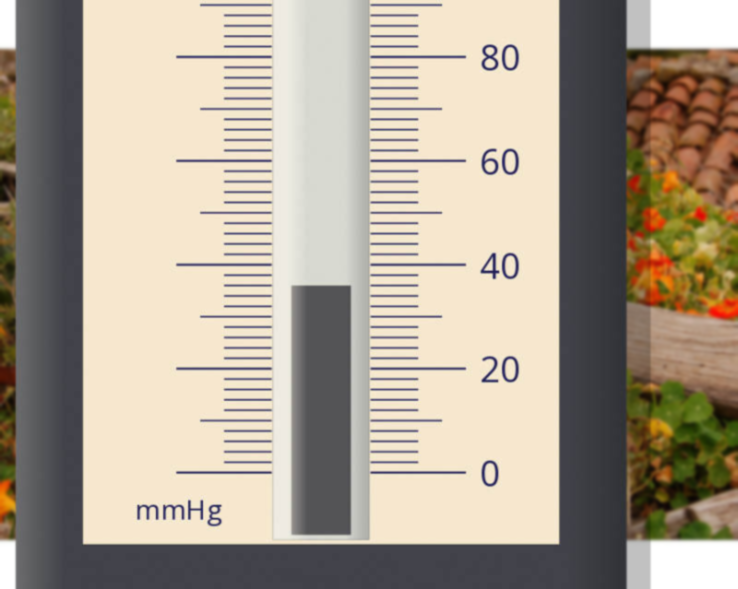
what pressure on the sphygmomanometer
36 mmHg
